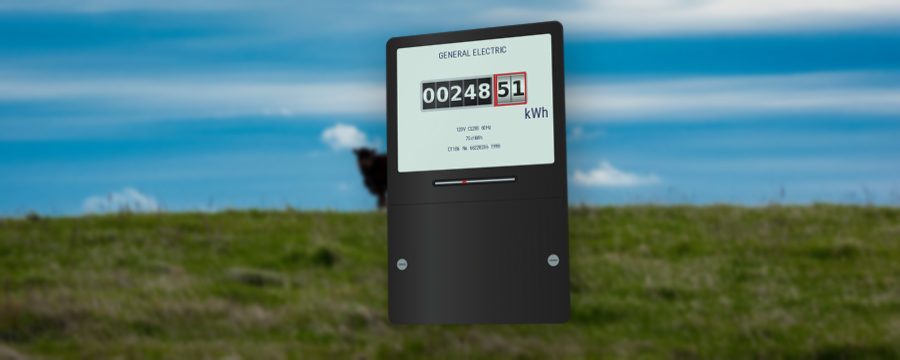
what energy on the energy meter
248.51 kWh
